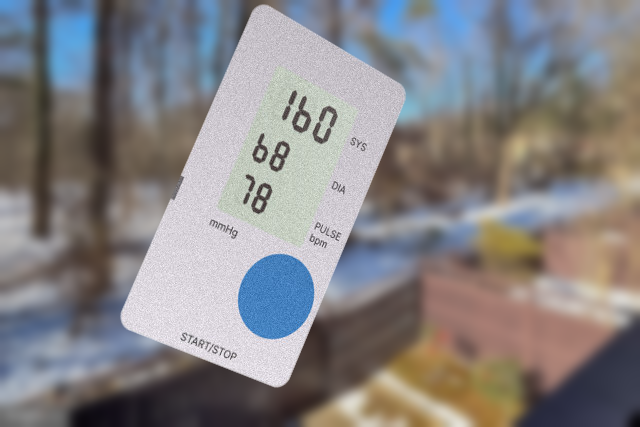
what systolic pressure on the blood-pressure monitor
160 mmHg
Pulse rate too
78 bpm
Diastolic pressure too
68 mmHg
